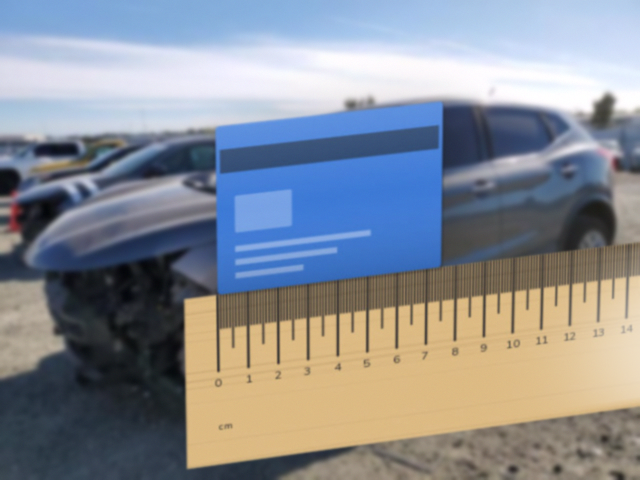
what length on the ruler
7.5 cm
